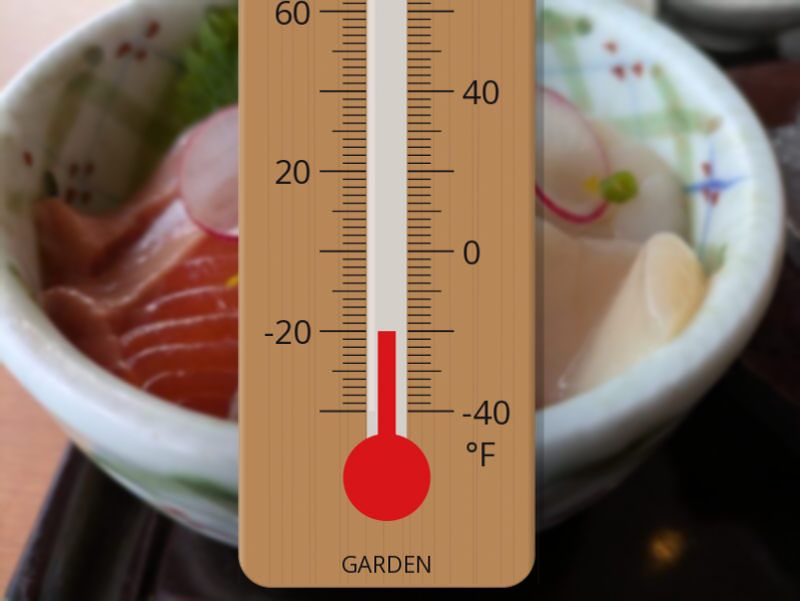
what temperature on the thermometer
-20 °F
